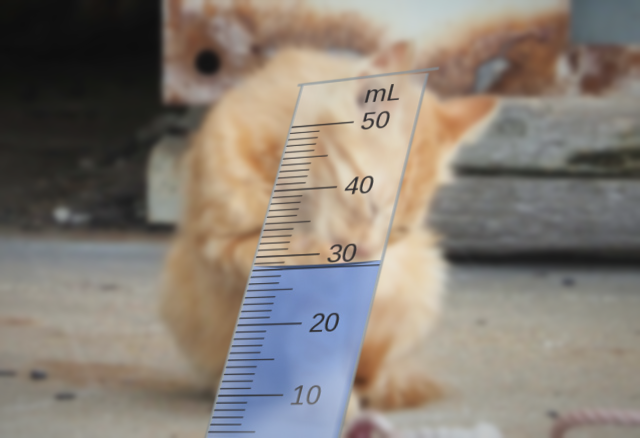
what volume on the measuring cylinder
28 mL
